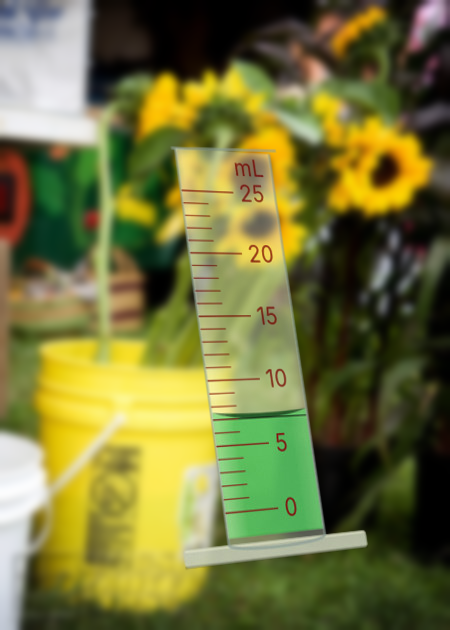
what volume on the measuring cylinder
7 mL
